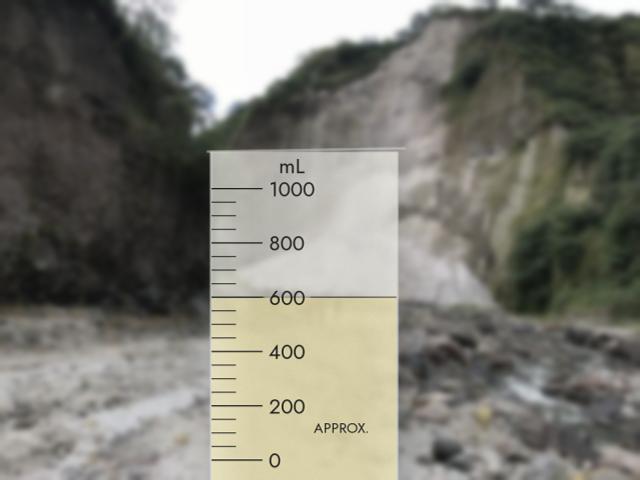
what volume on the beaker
600 mL
